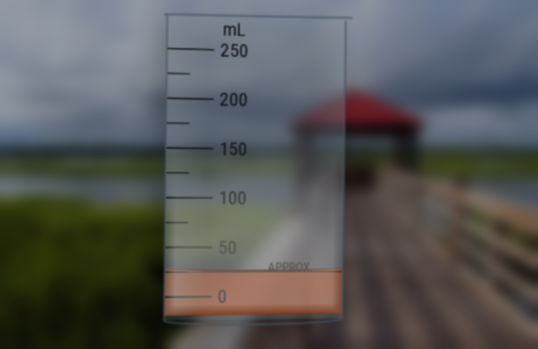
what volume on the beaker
25 mL
